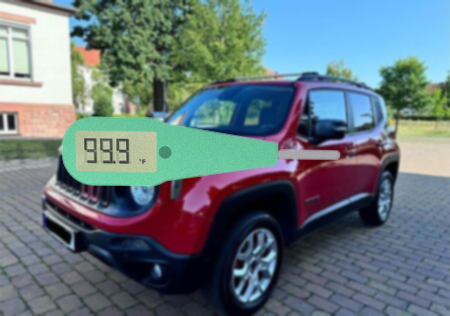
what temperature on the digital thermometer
99.9 °F
